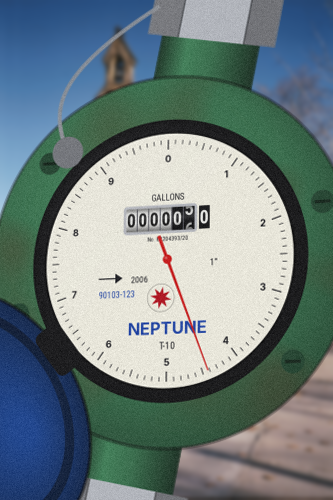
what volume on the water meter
54.4 gal
